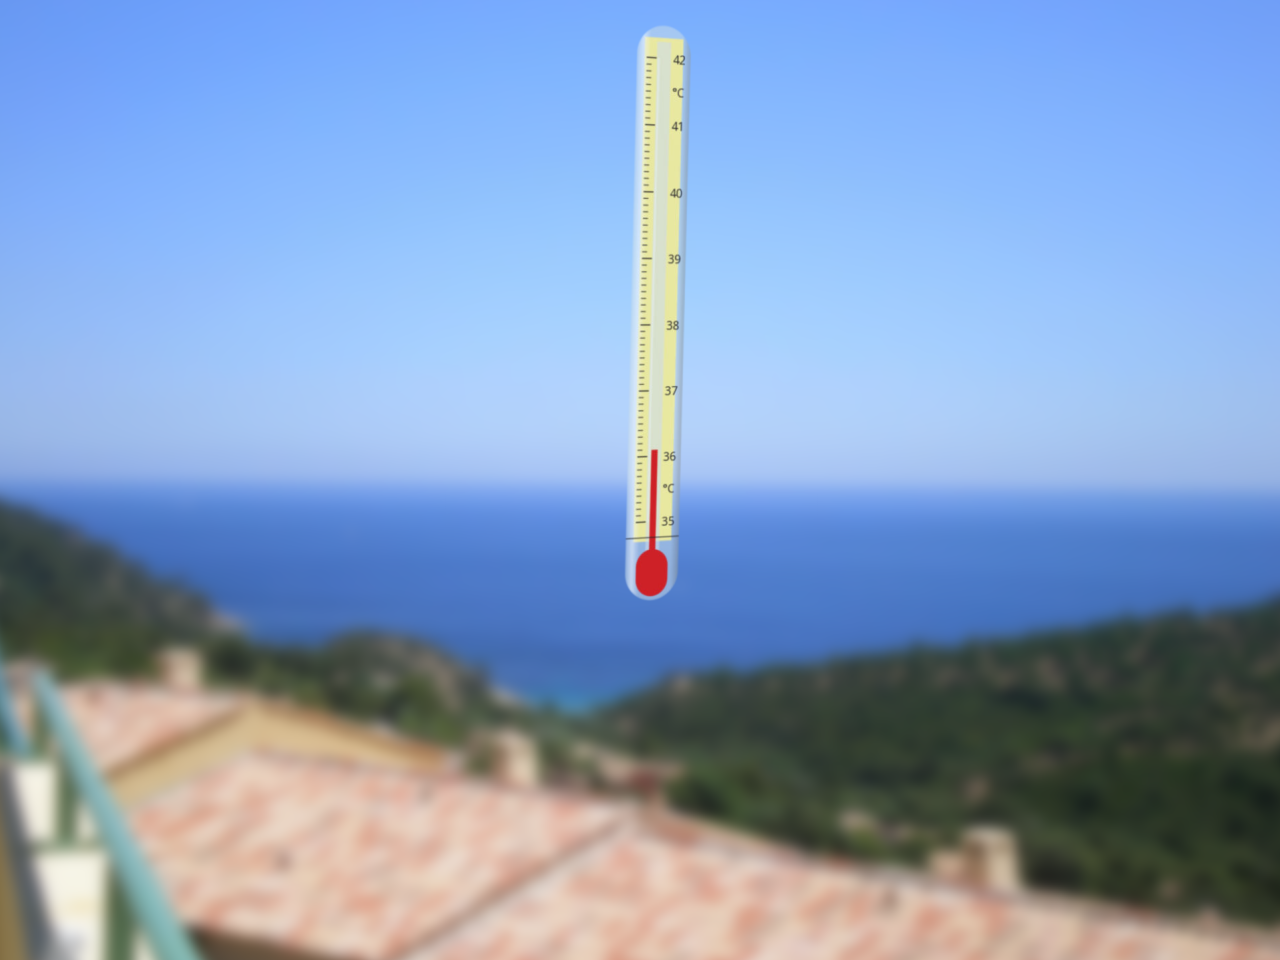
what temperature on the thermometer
36.1 °C
